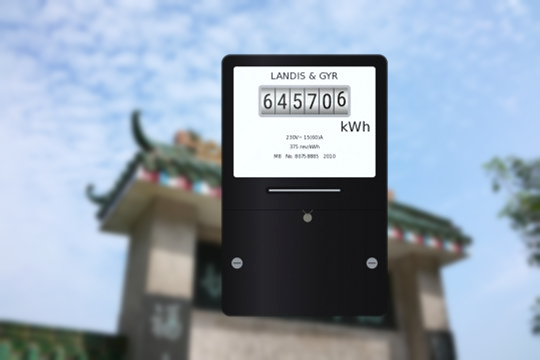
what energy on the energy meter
645706 kWh
